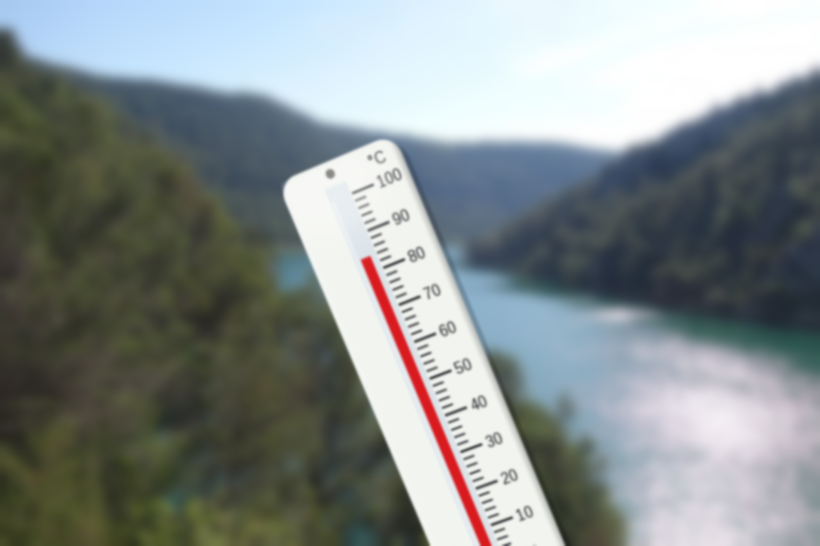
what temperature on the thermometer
84 °C
